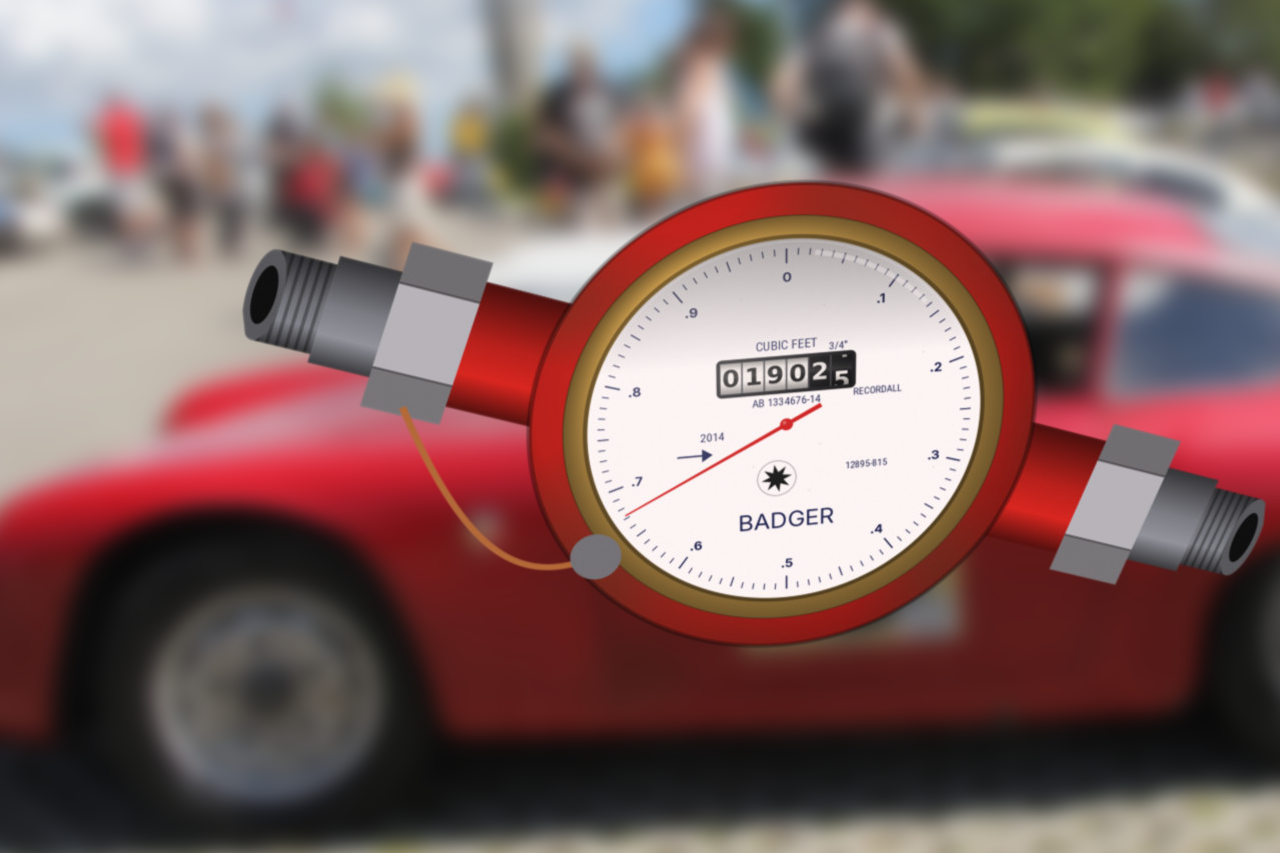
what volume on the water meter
19024.67 ft³
